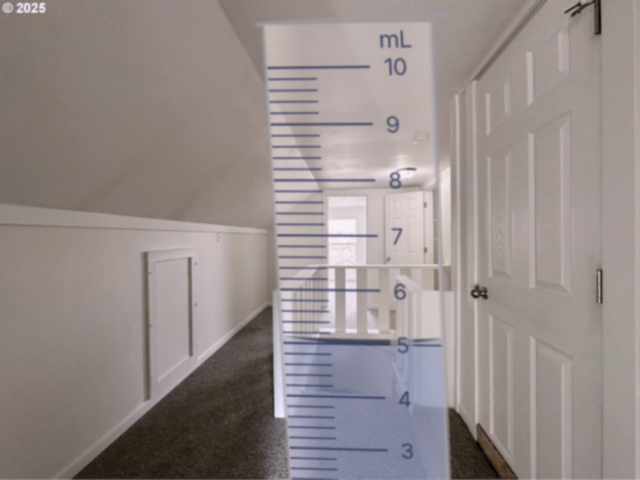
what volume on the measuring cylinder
5 mL
